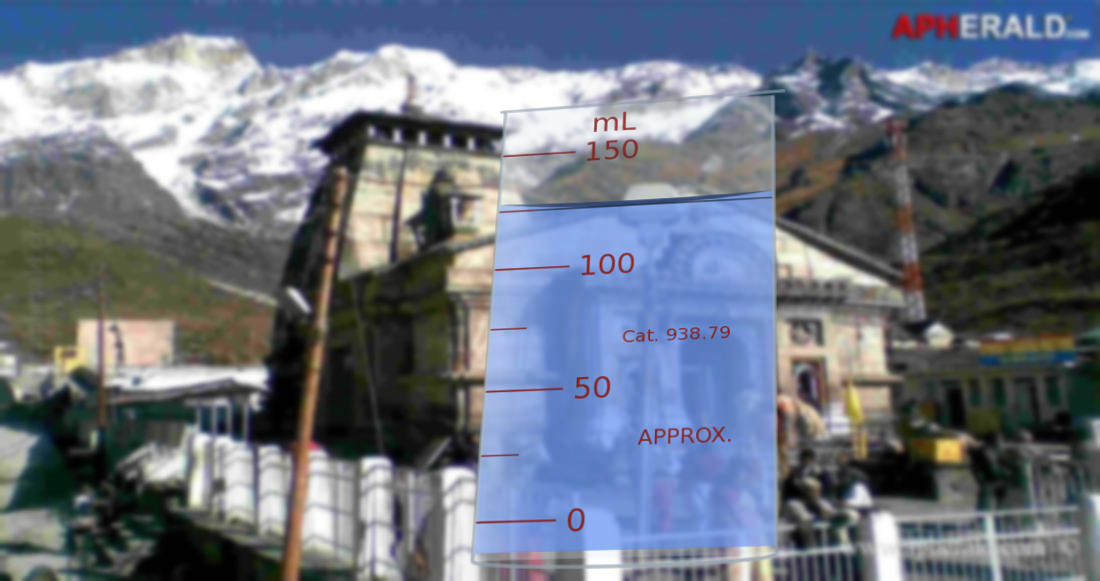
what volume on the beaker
125 mL
